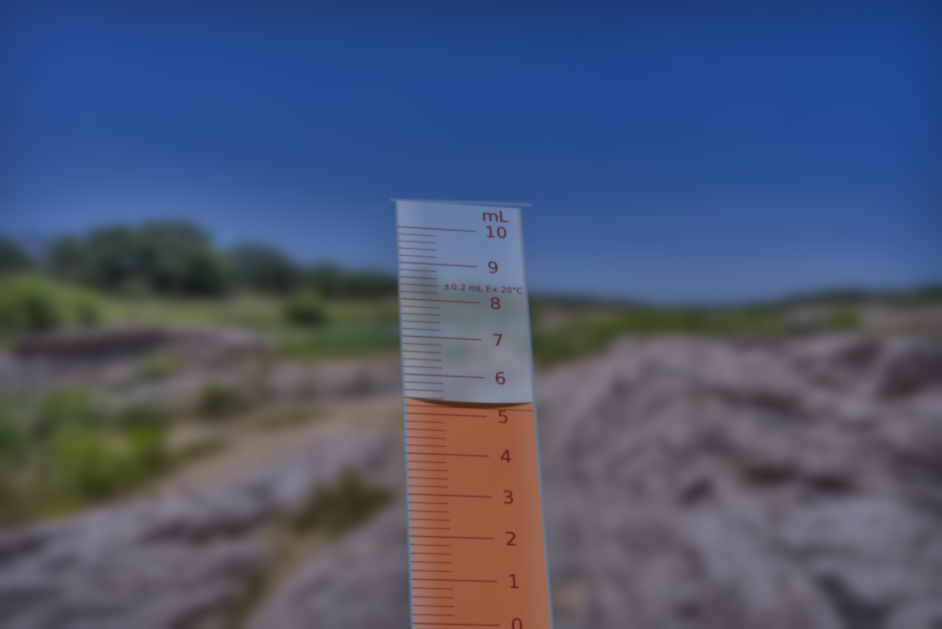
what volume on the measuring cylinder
5.2 mL
